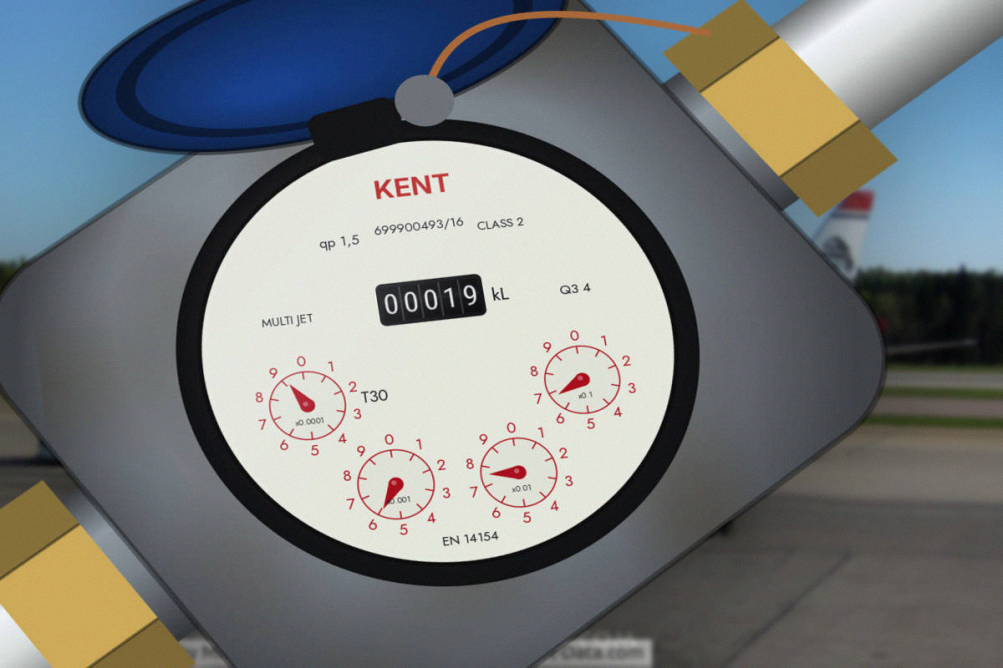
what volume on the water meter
19.6759 kL
